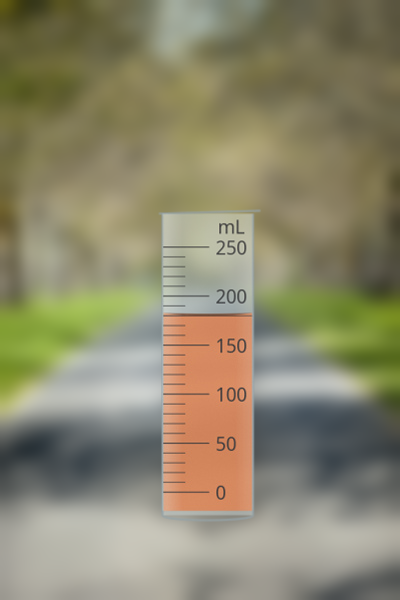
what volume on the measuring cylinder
180 mL
